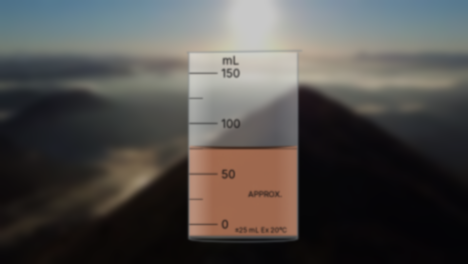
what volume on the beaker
75 mL
